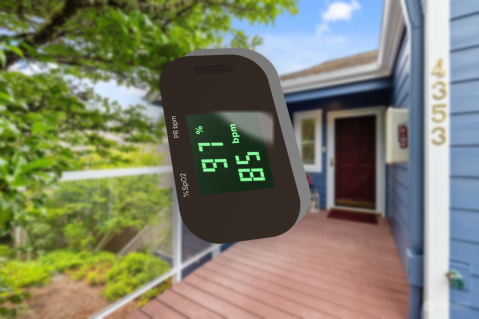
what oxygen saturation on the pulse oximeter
97 %
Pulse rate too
85 bpm
